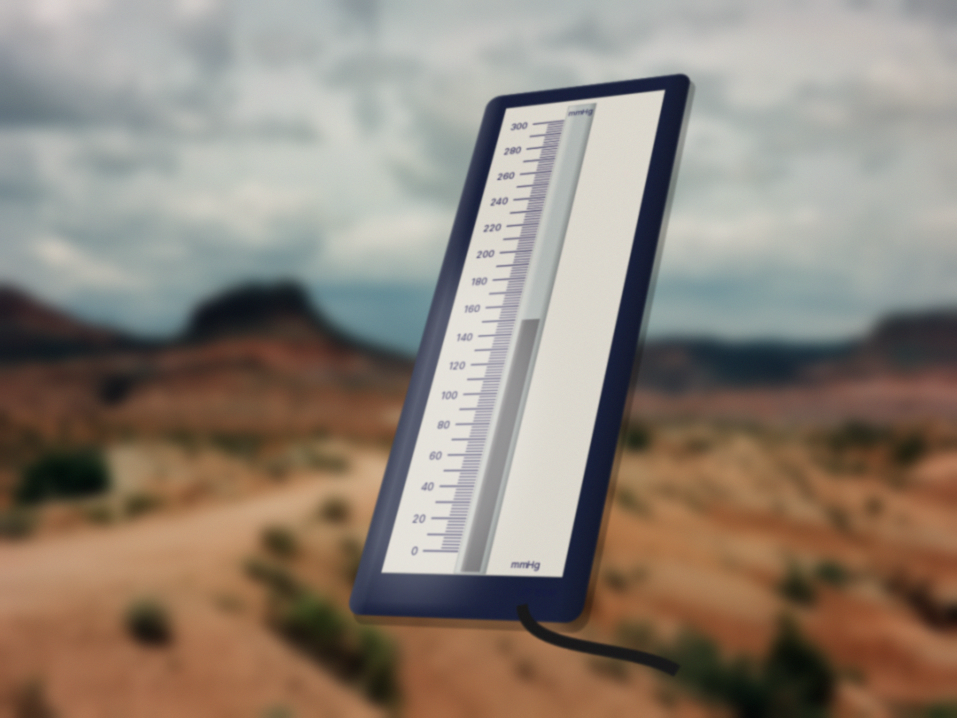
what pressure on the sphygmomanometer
150 mmHg
